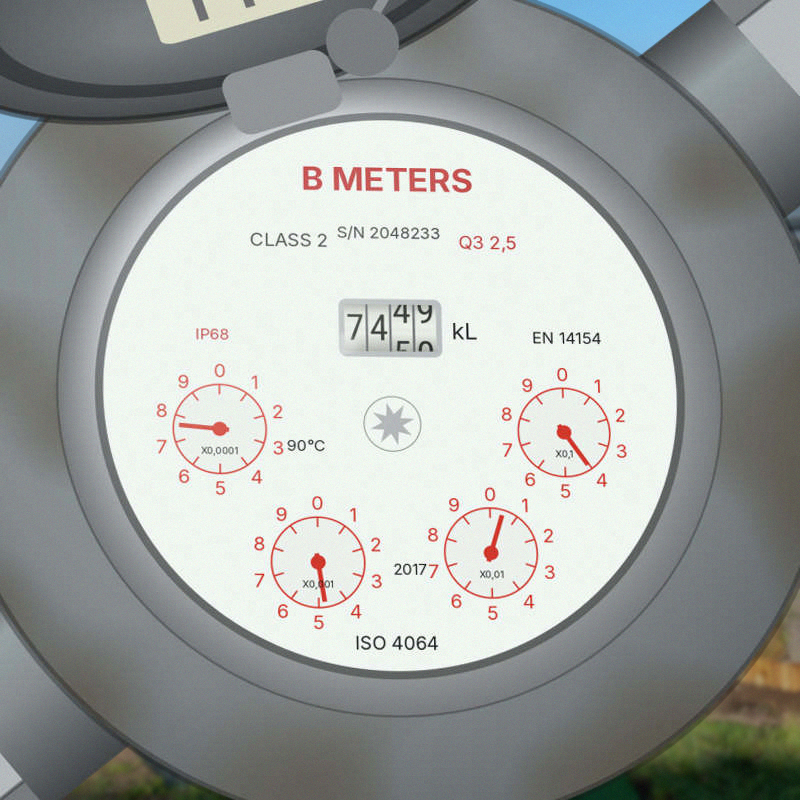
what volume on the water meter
7449.4047 kL
